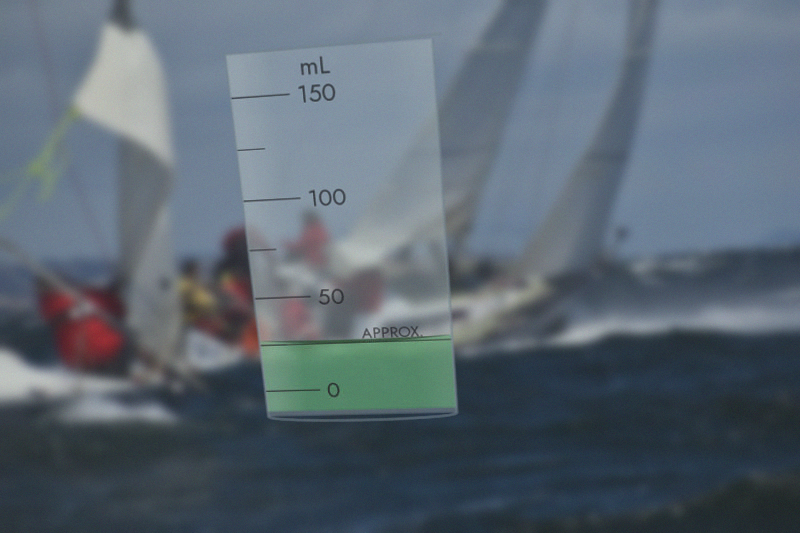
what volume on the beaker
25 mL
